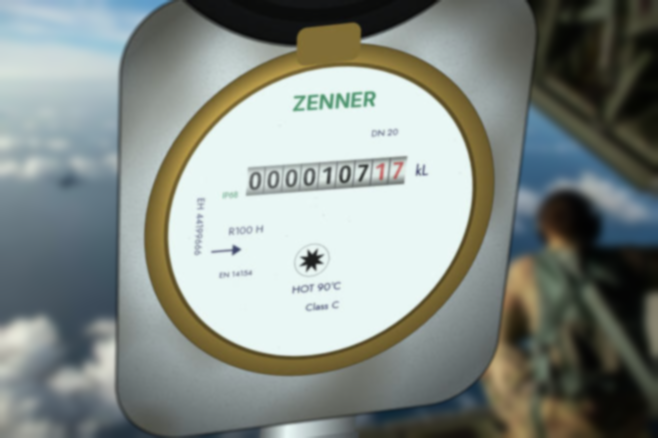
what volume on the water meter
107.17 kL
